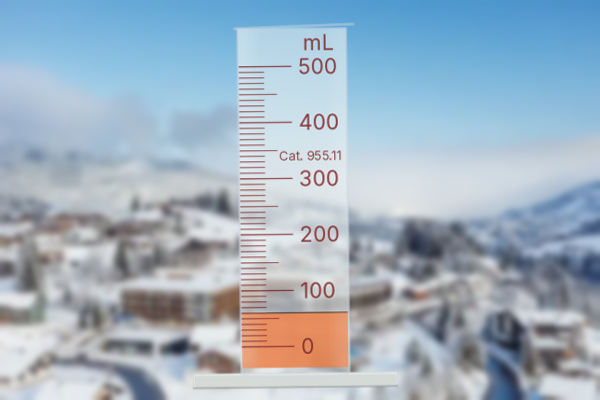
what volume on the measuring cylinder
60 mL
